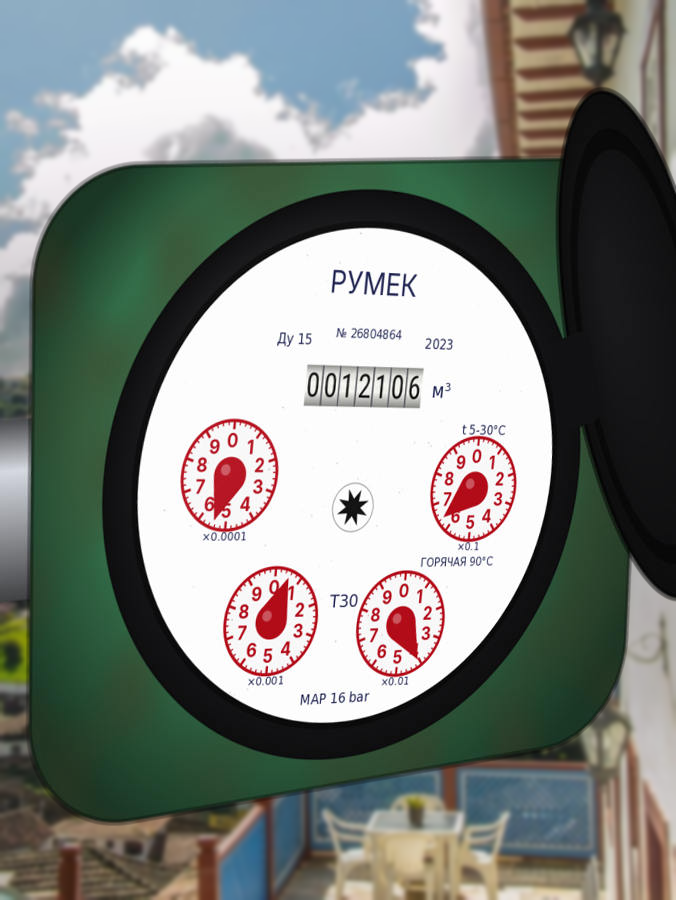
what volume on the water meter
12106.6405 m³
